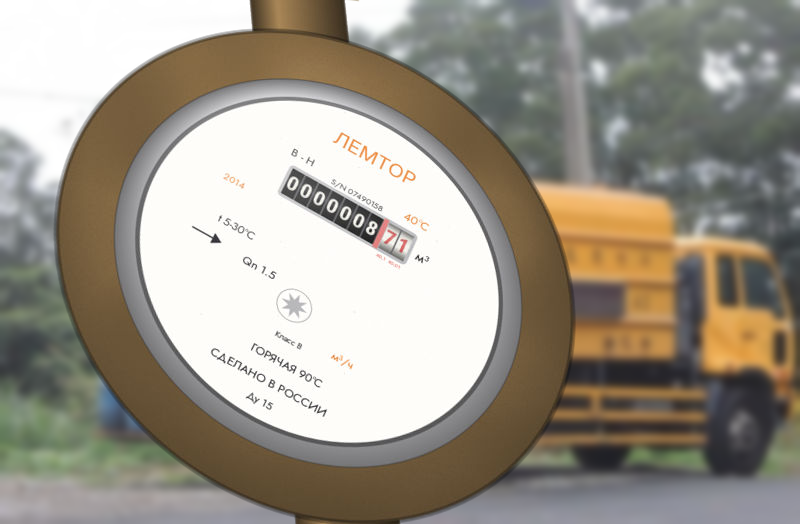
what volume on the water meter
8.71 m³
